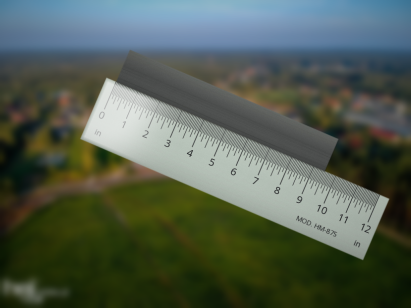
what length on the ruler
9.5 in
